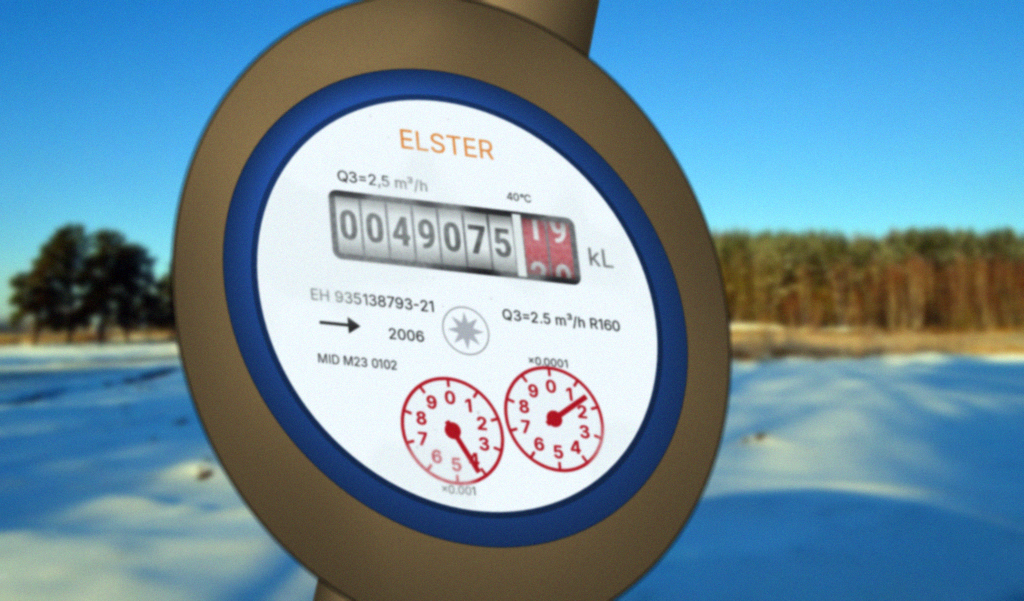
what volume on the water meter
49075.1941 kL
